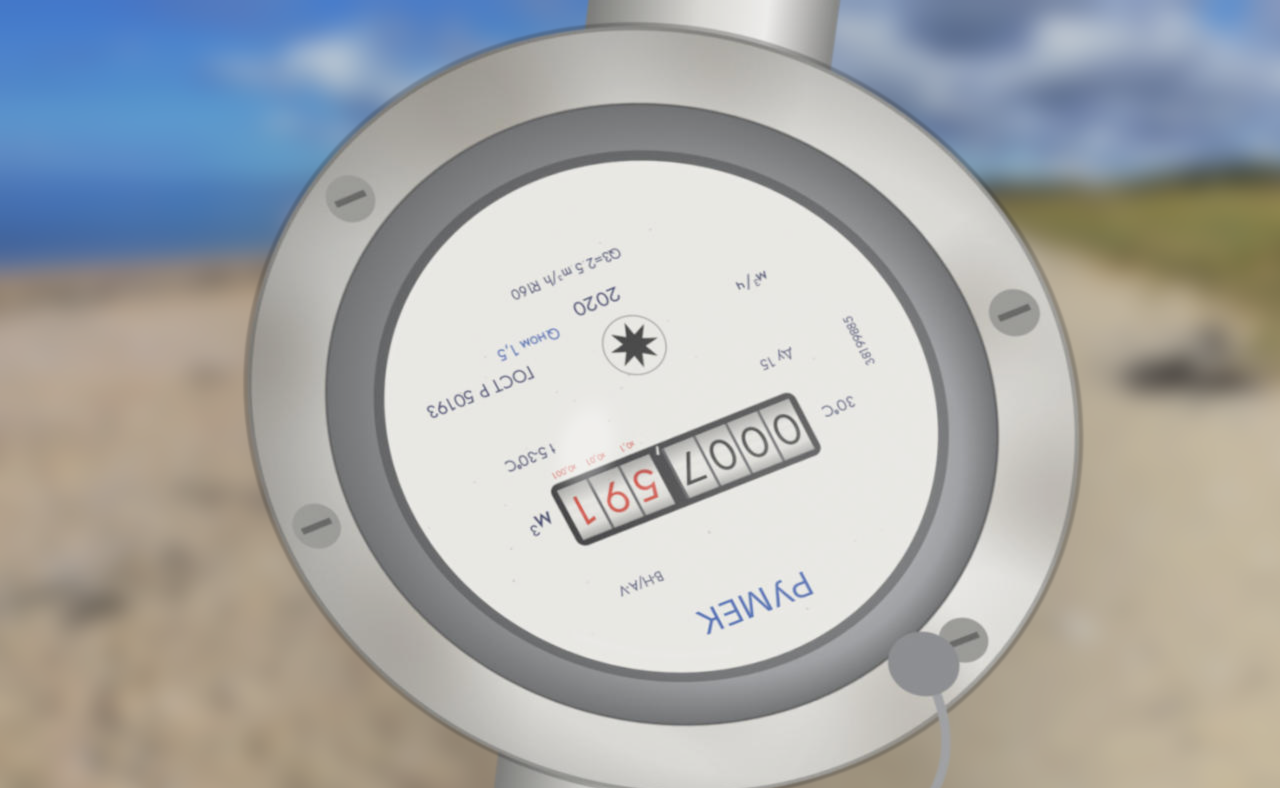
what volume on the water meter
7.591 m³
